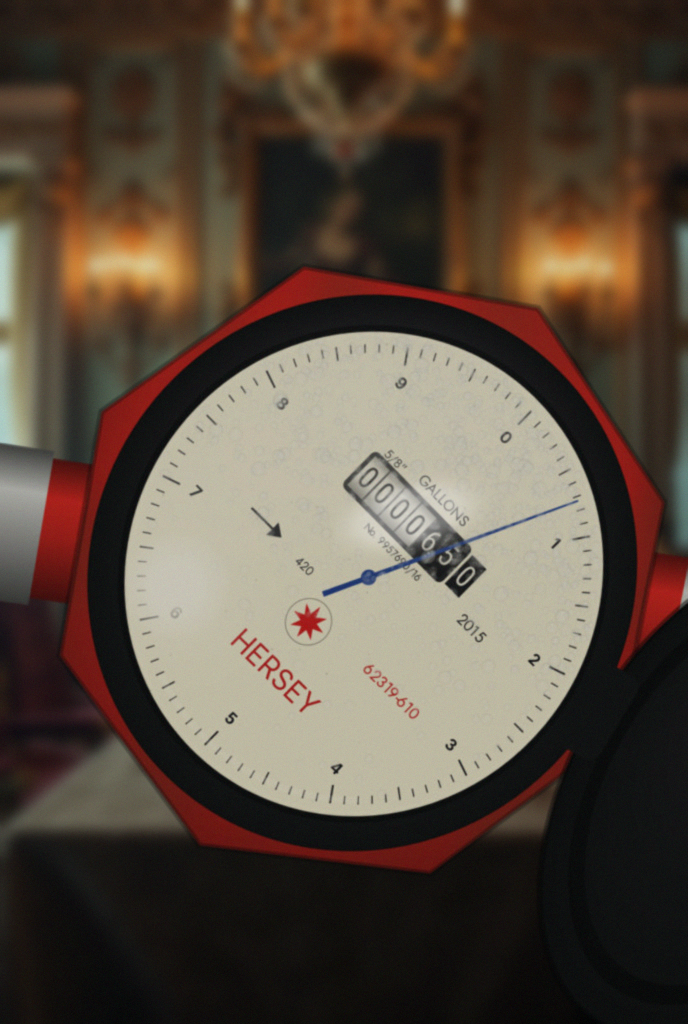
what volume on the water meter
650.7 gal
